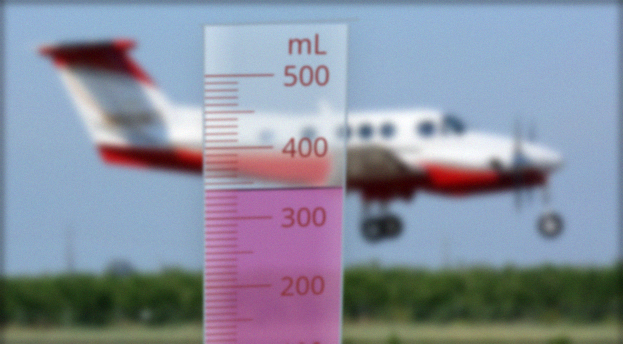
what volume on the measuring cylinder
340 mL
